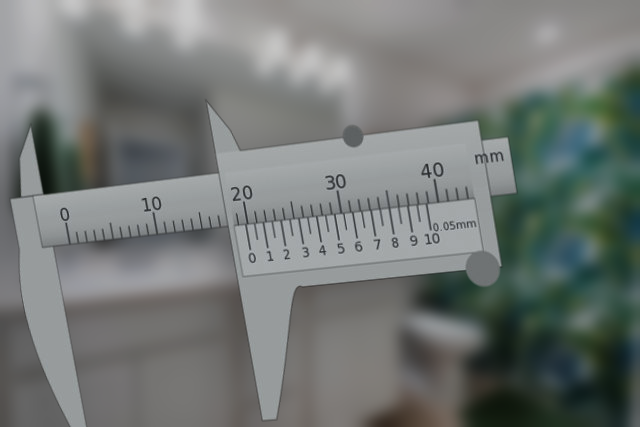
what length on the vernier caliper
19.8 mm
